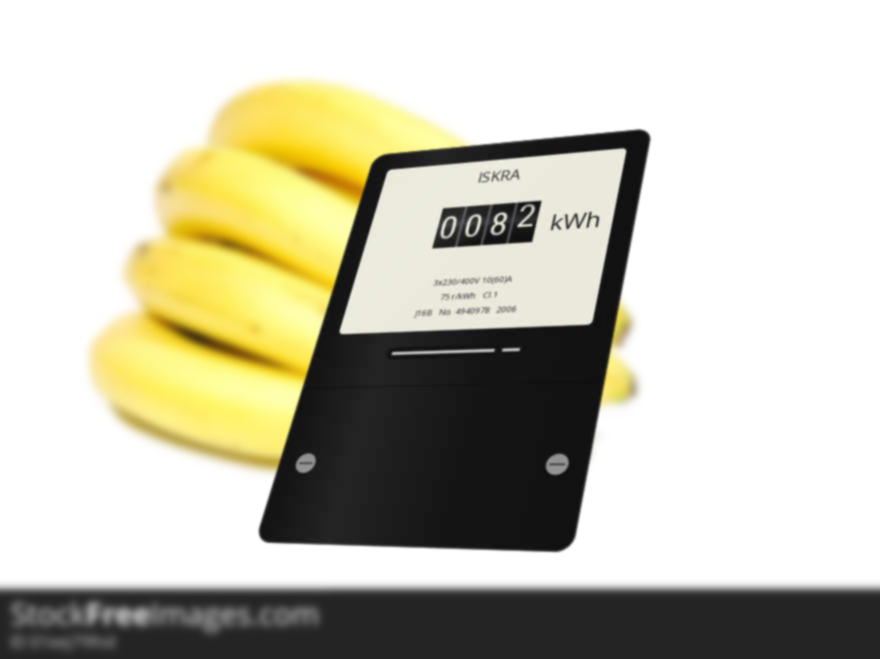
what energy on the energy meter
82 kWh
